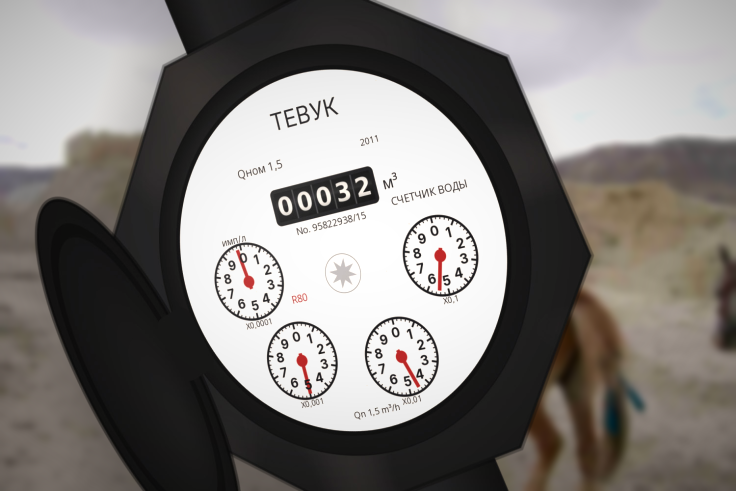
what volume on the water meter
32.5449 m³
